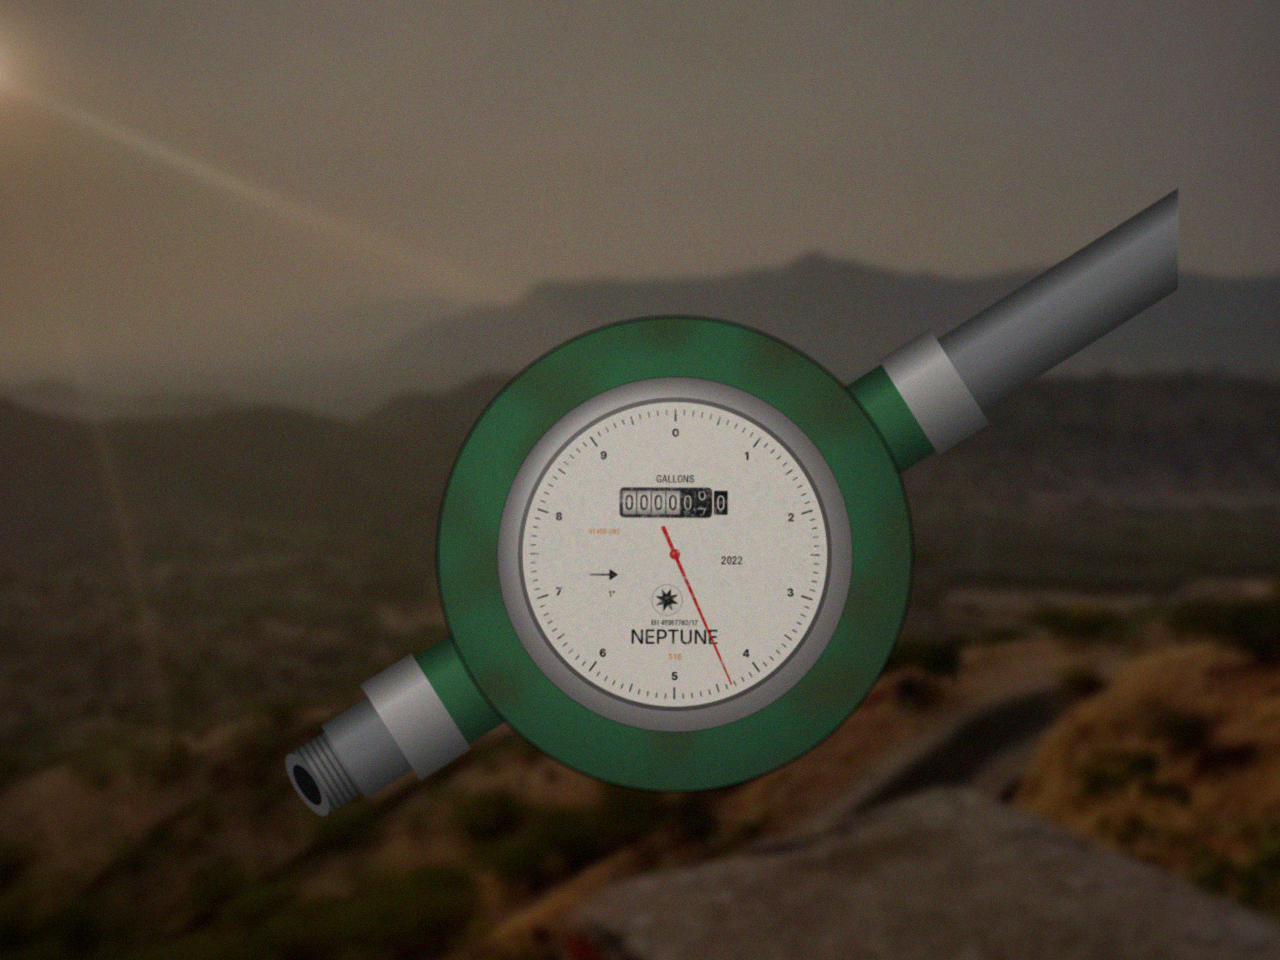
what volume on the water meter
64.3 gal
